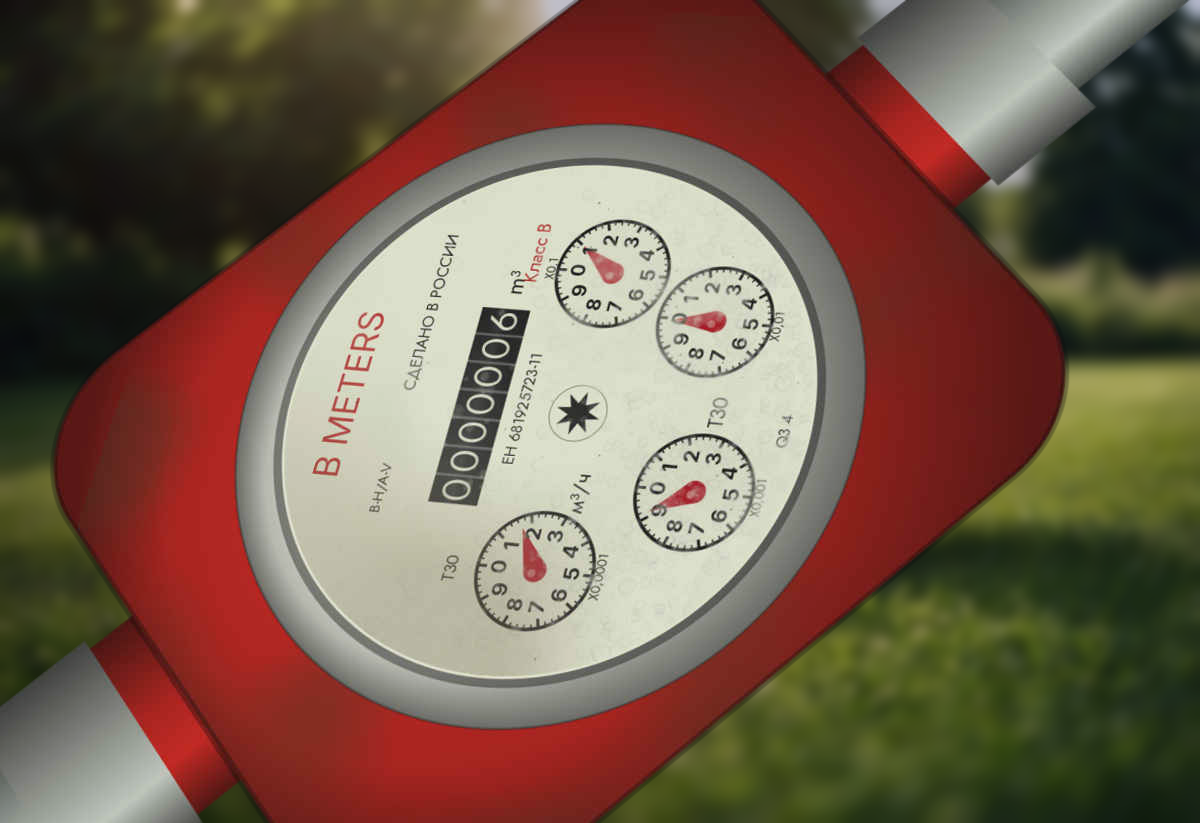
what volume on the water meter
6.0991 m³
